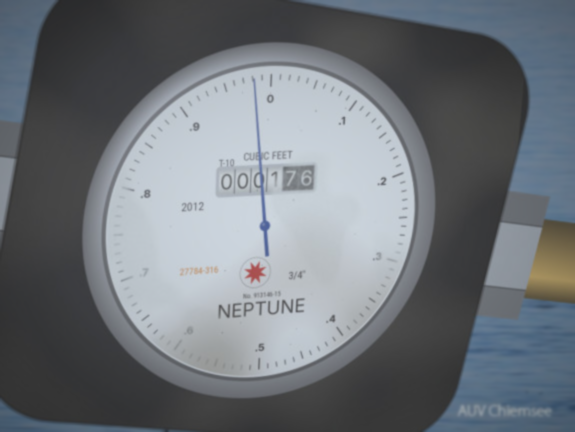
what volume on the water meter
175.98 ft³
